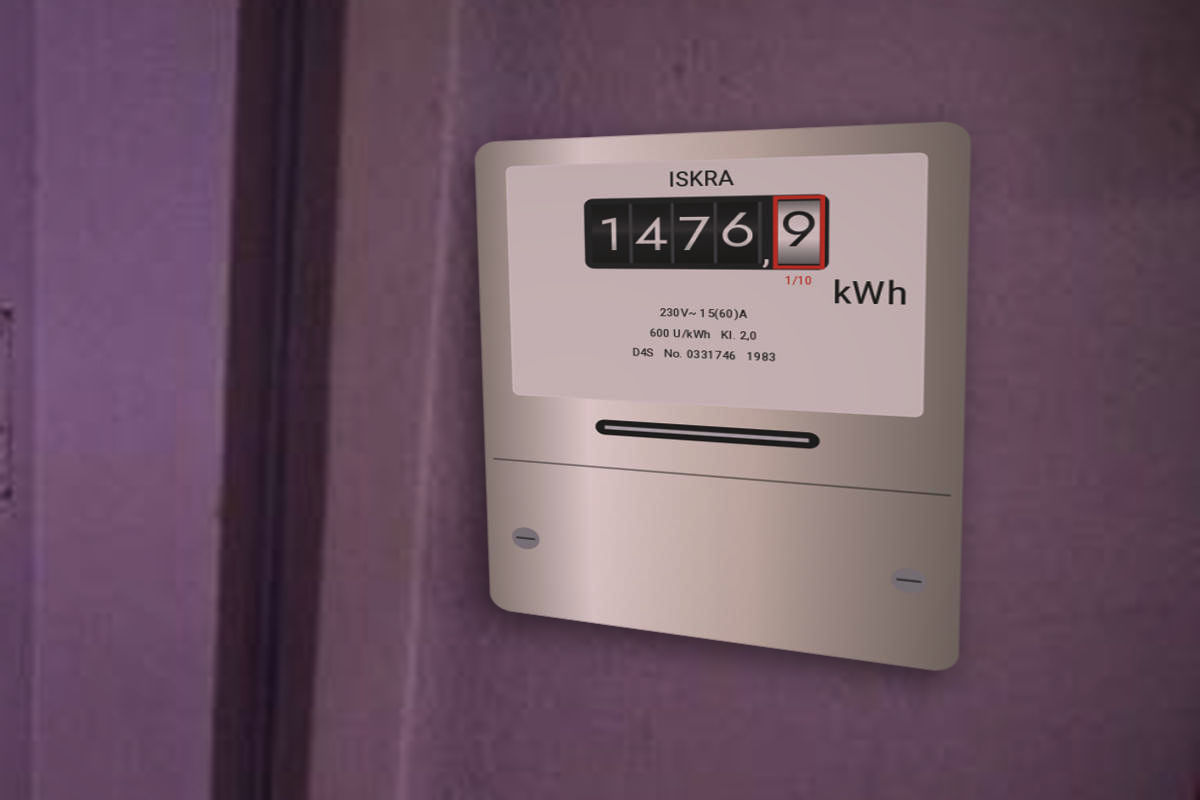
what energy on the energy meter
1476.9 kWh
